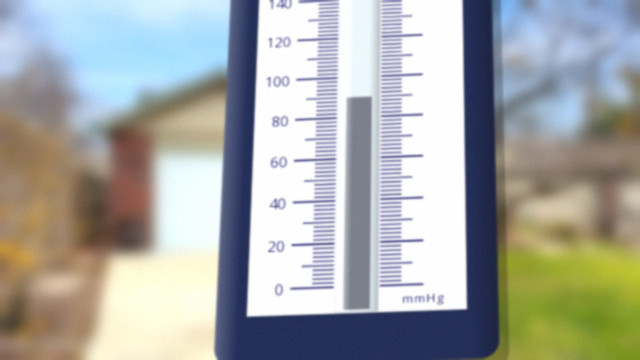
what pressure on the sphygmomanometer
90 mmHg
